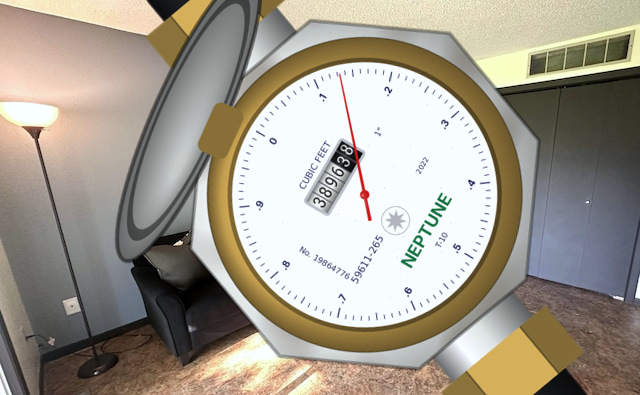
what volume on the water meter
389638.13 ft³
